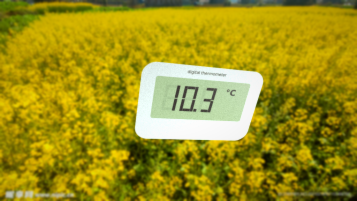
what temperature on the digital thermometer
10.3 °C
